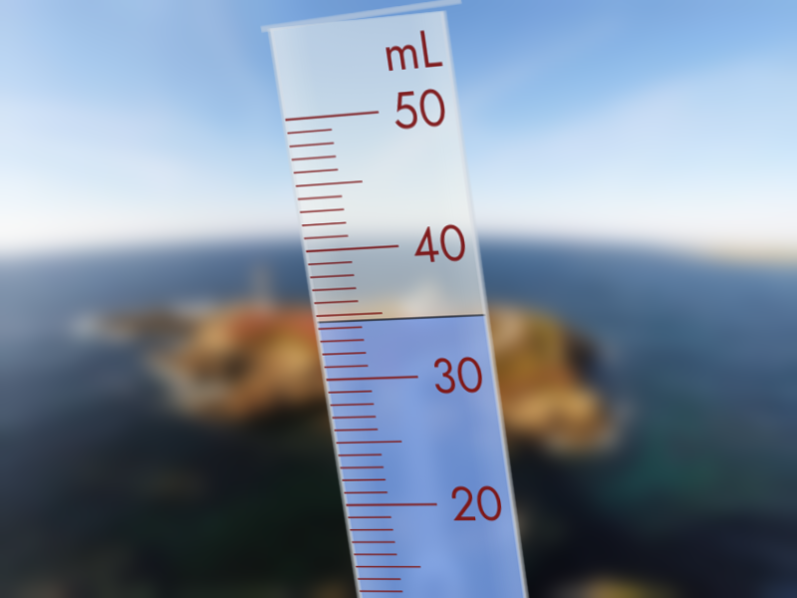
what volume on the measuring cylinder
34.5 mL
